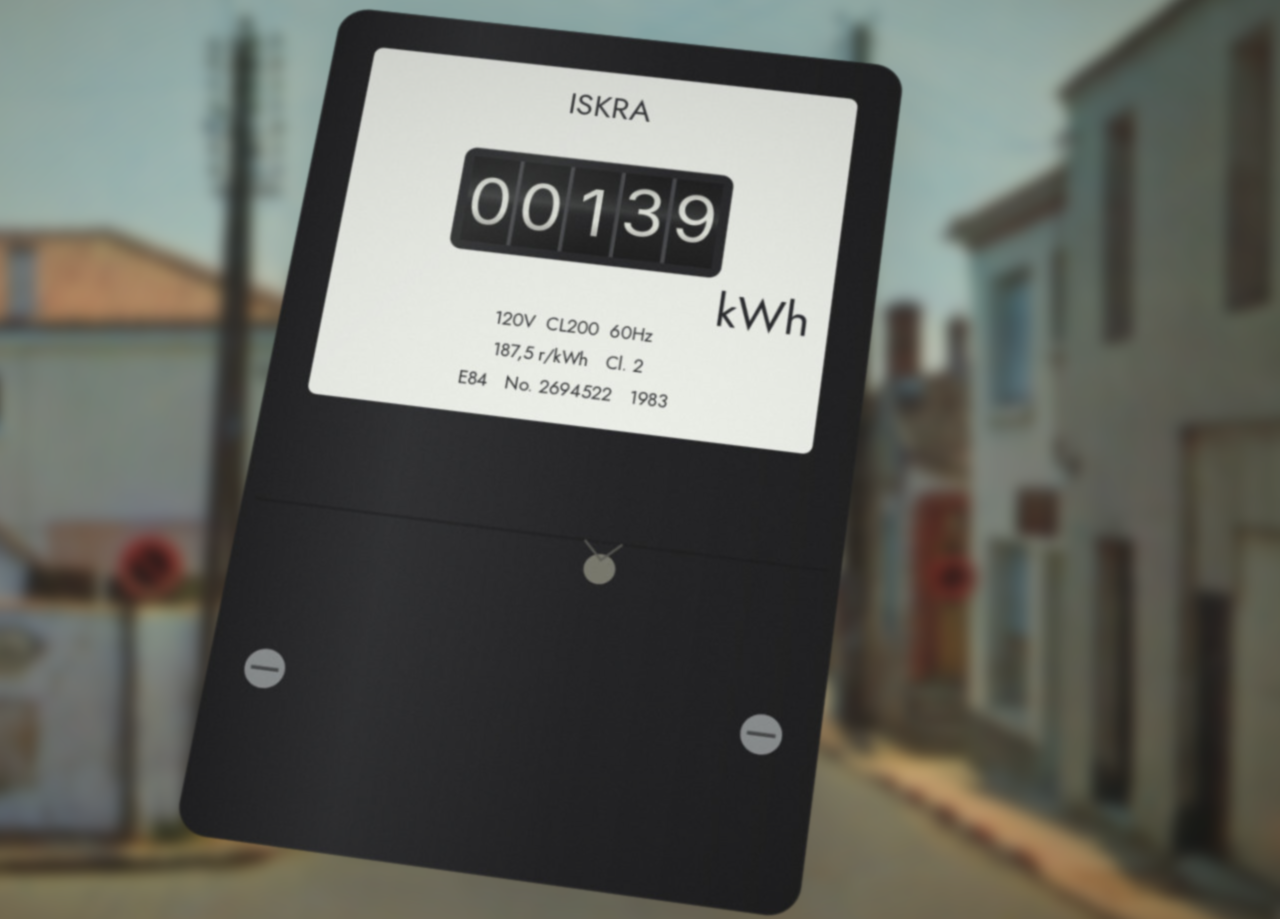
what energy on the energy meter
139 kWh
